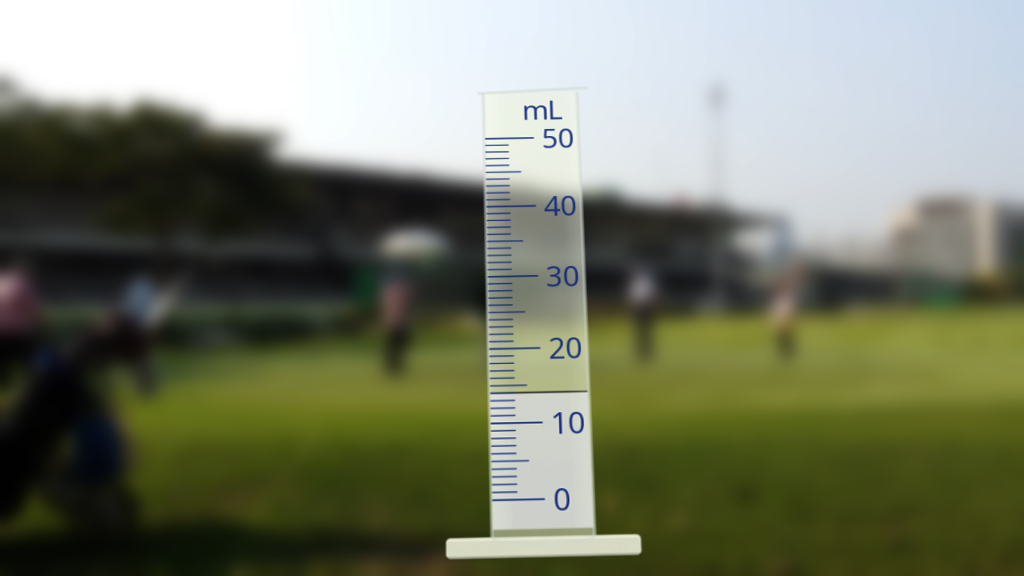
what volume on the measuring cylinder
14 mL
